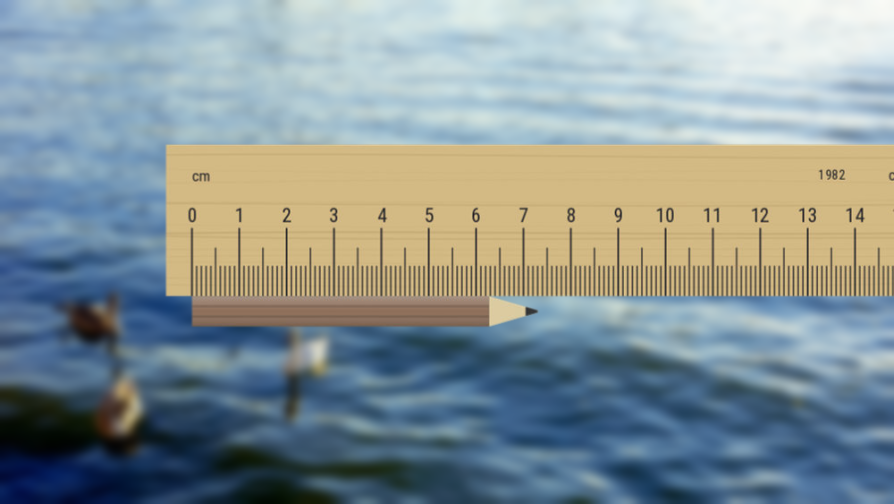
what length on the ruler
7.3 cm
